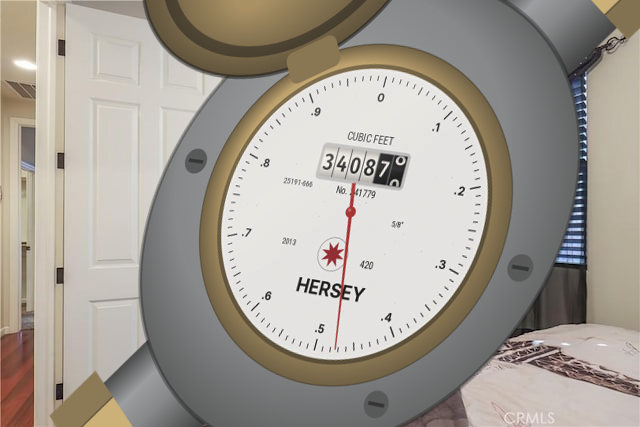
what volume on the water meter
340878.47 ft³
